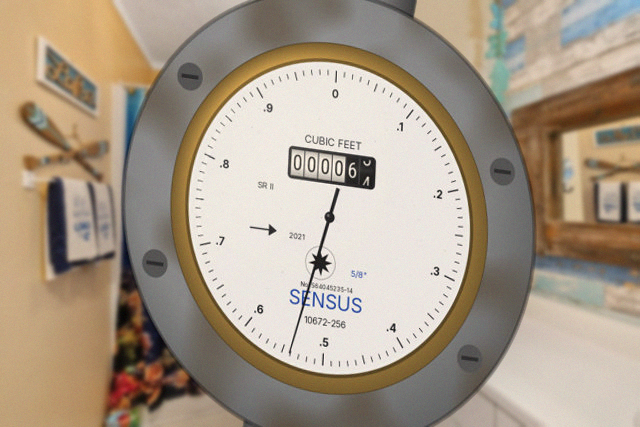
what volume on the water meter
63.54 ft³
